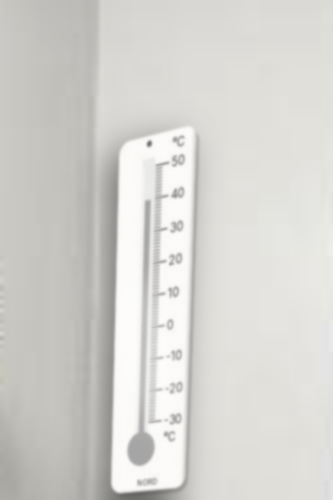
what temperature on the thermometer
40 °C
